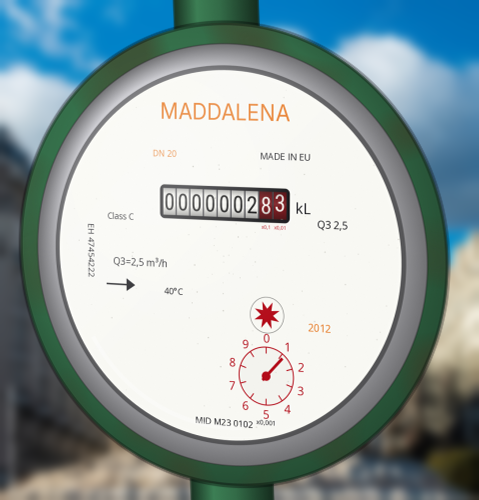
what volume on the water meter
2.831 kL
